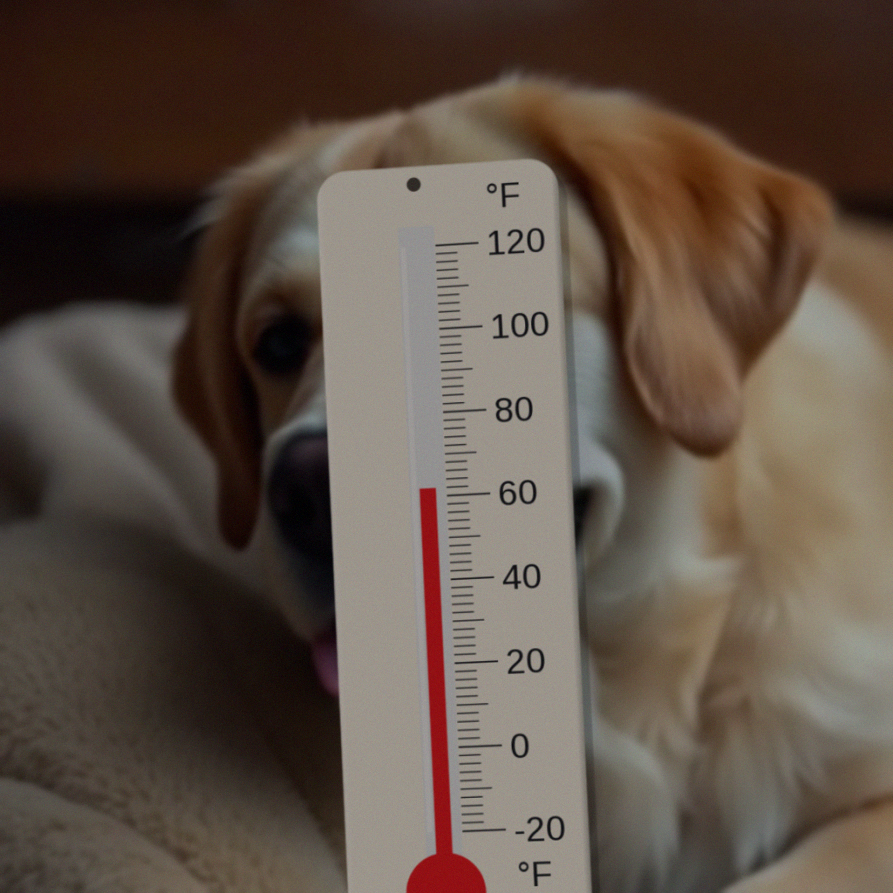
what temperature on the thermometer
62 °F
